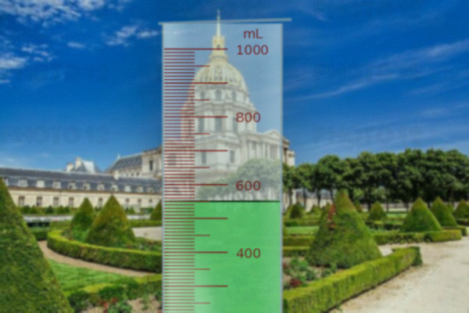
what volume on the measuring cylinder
550 mL
